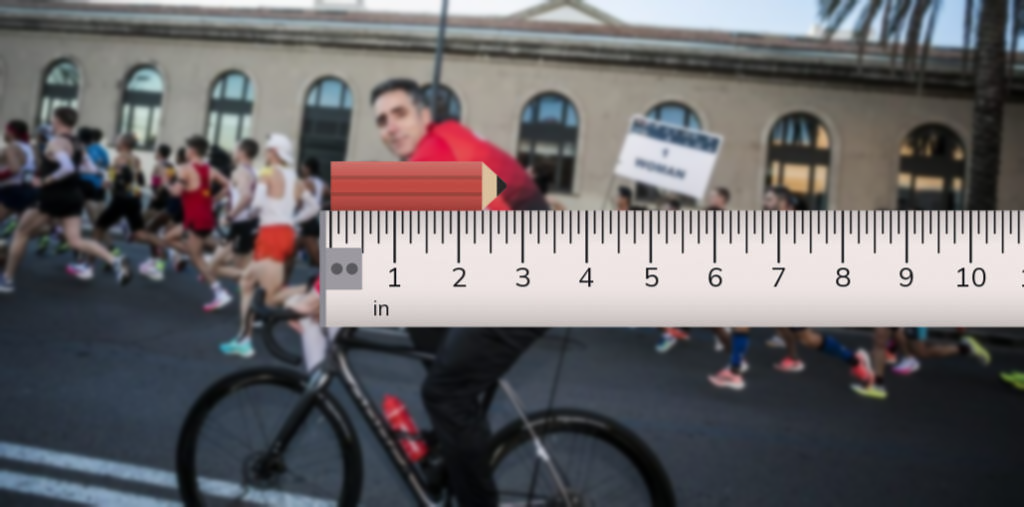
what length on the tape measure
2.75 in
